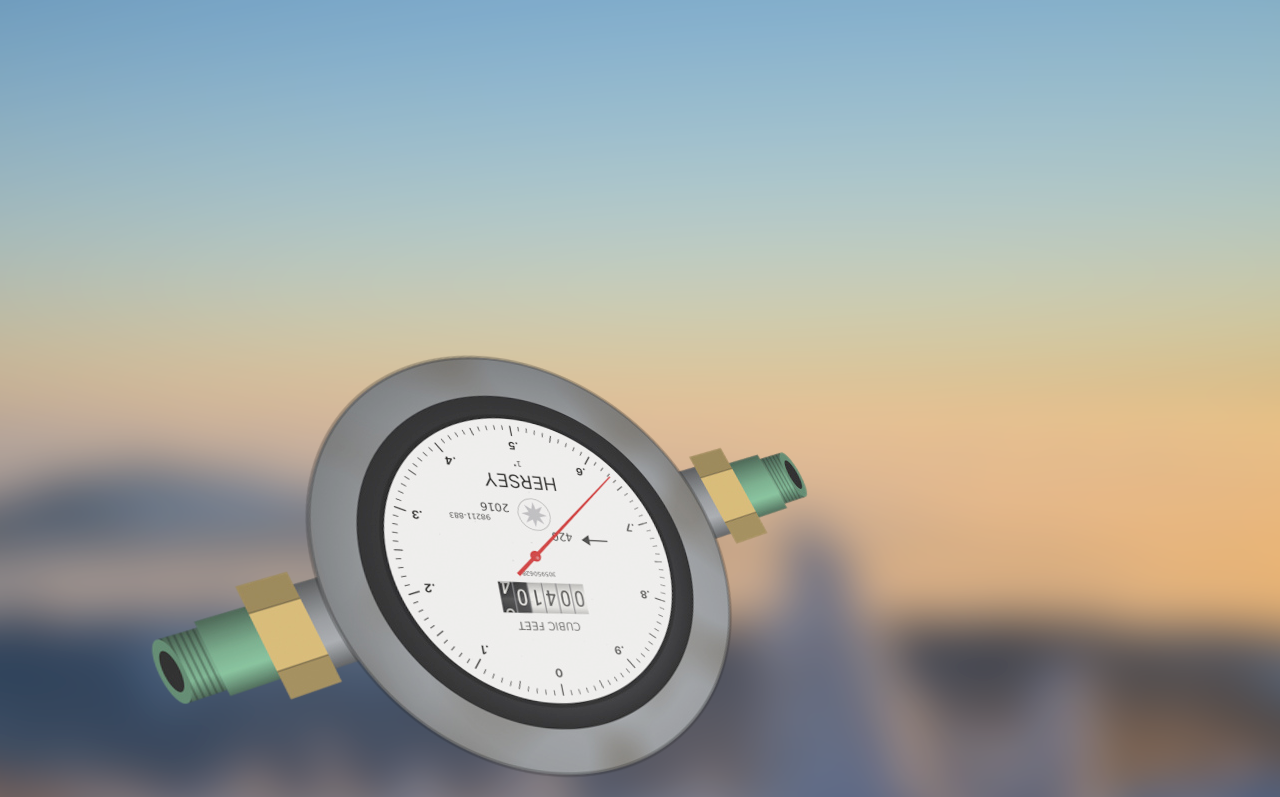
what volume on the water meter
4103.63 ft³
